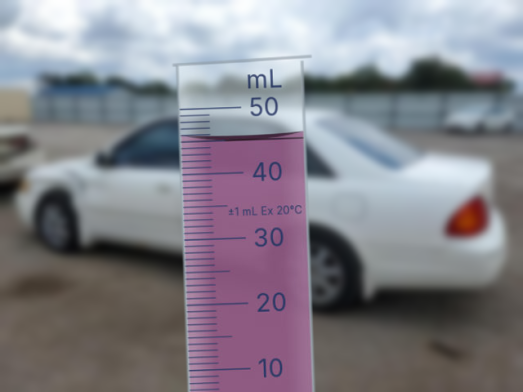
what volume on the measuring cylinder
45 mL
